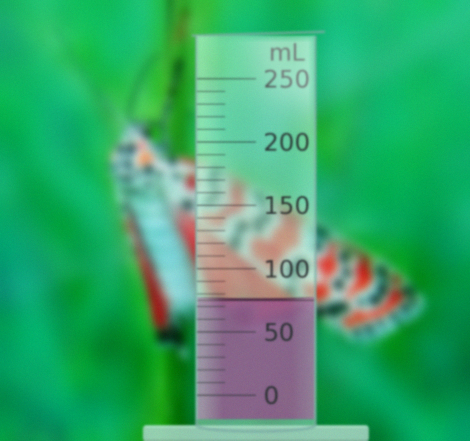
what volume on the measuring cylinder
75 mL
